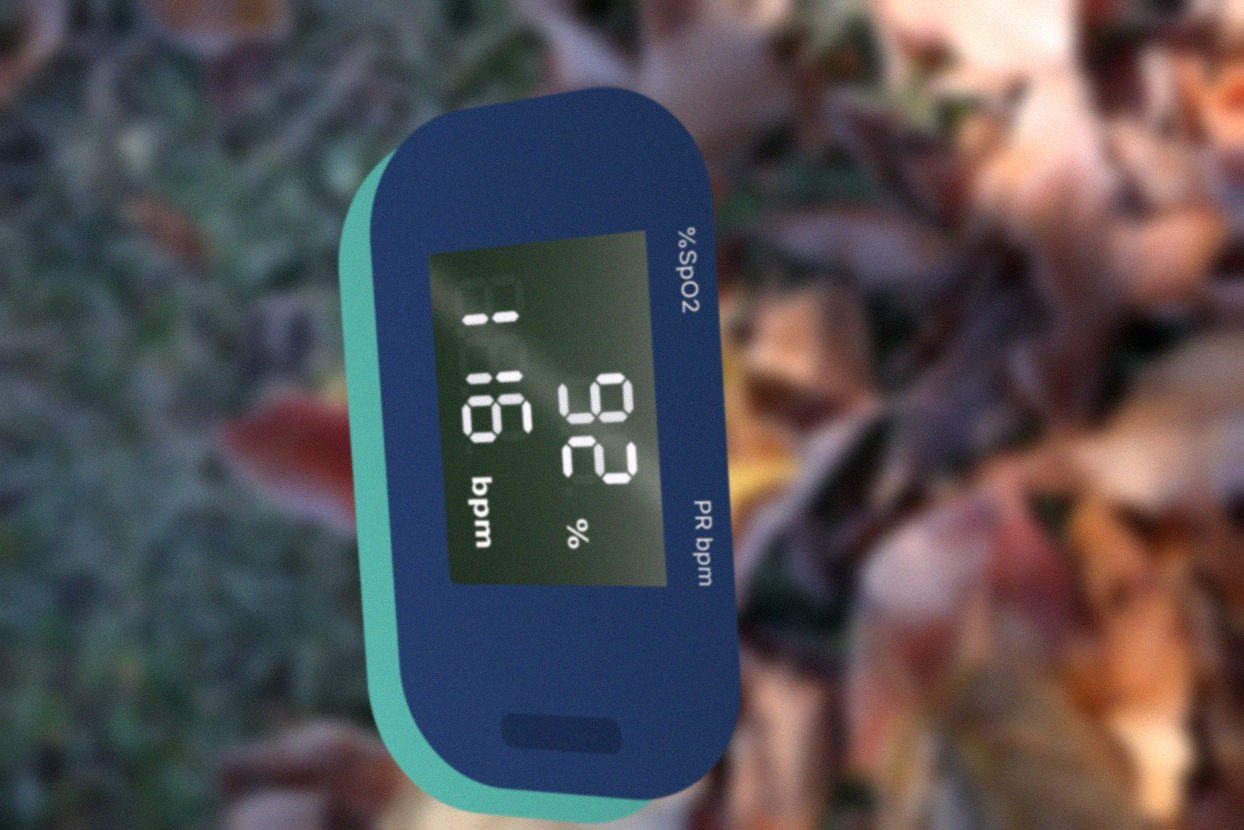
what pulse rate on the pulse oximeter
116 bpm
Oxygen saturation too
92 %
